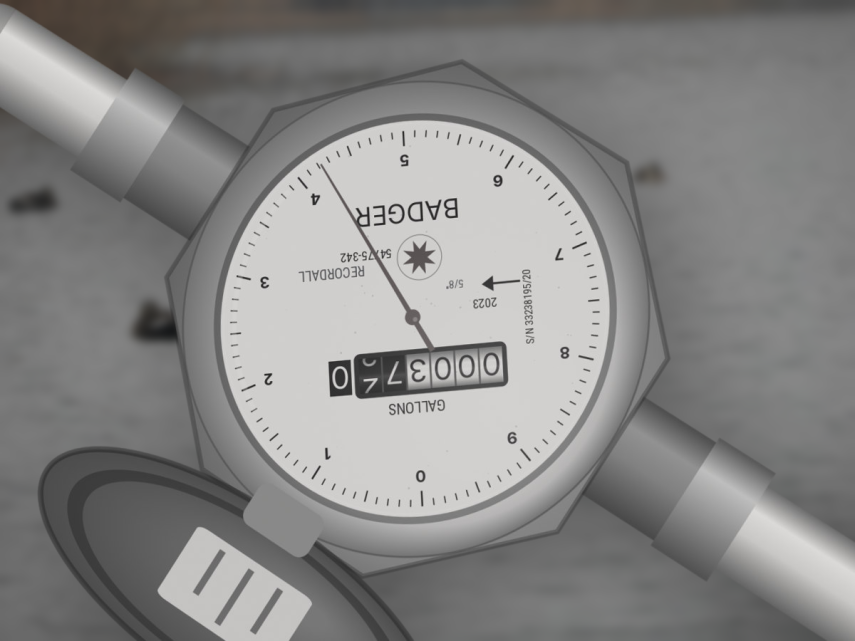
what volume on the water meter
3724.2 gal
